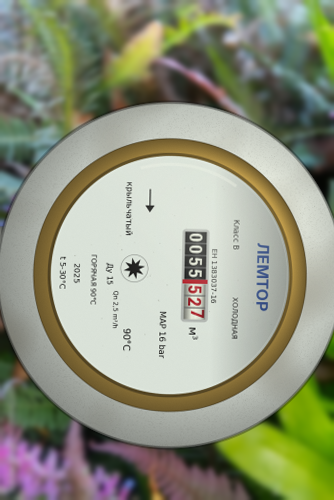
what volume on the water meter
55.527 m³
